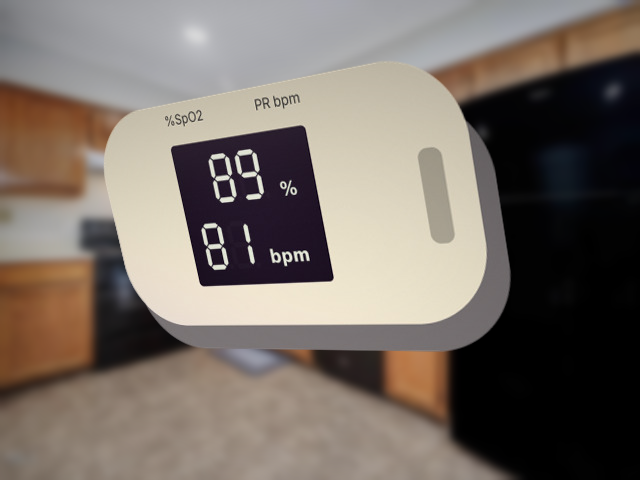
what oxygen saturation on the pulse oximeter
89 %
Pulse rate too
81 bpm
